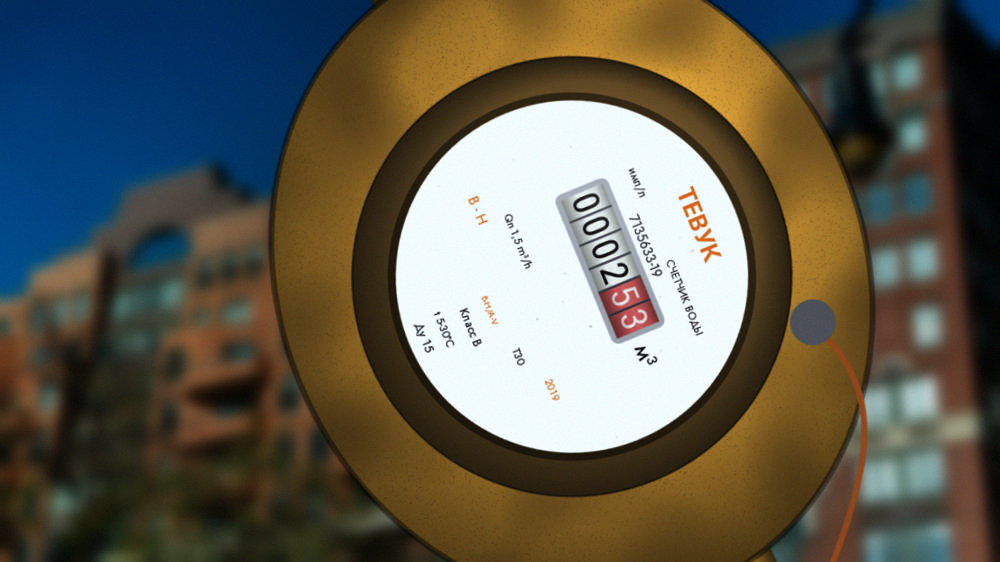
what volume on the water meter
2.53 m³
